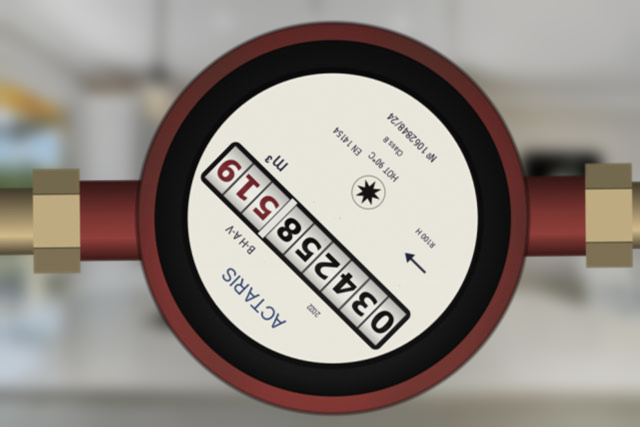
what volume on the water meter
34258.519 m³
